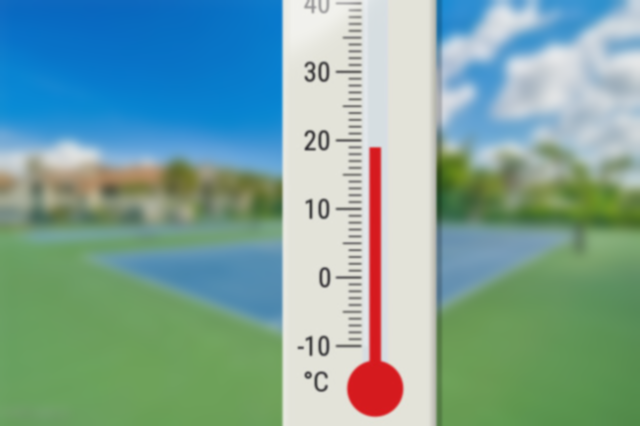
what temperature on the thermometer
19 °C
